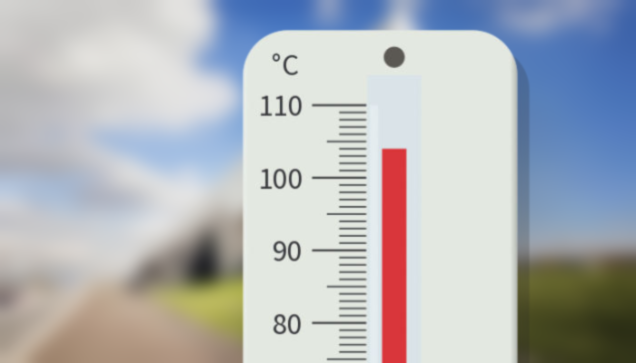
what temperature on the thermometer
104 °C
